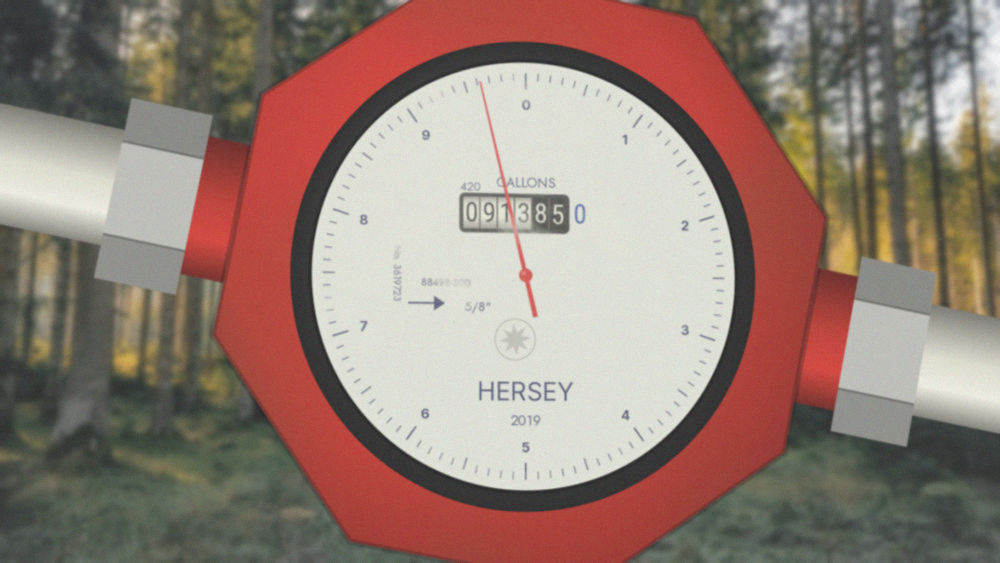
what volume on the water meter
913849.6 gal
